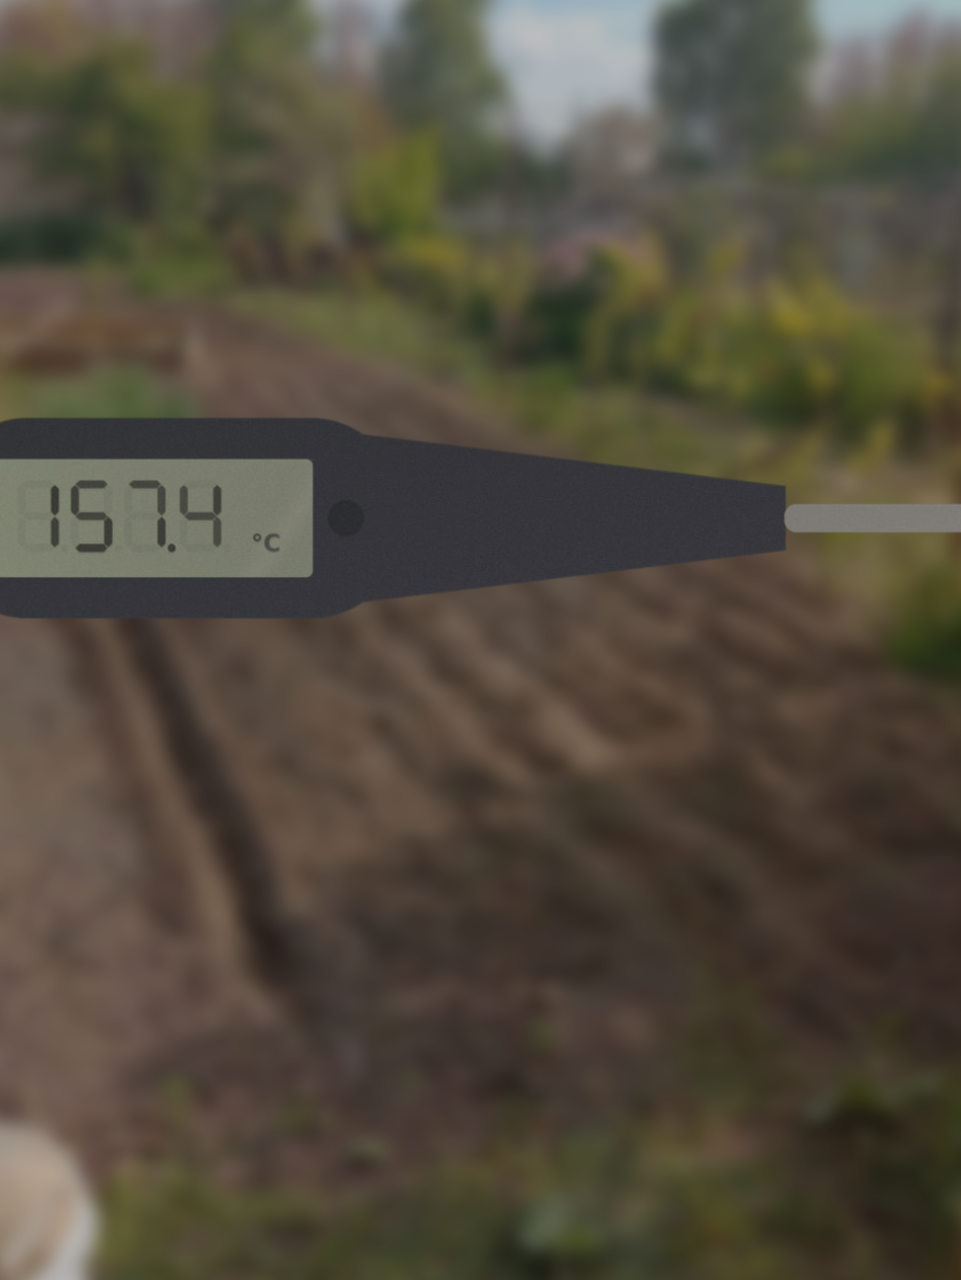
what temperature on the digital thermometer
157.4 °C
